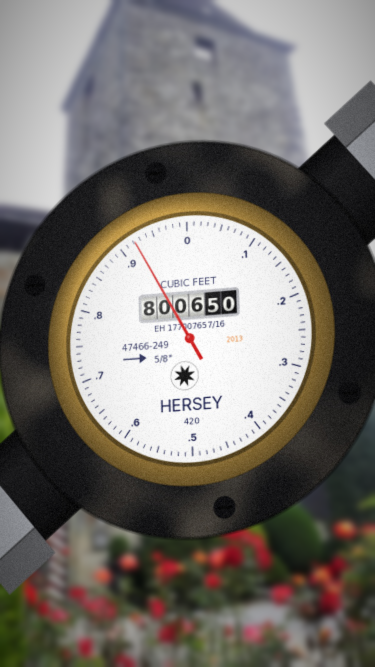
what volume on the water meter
800649.92 ft³
